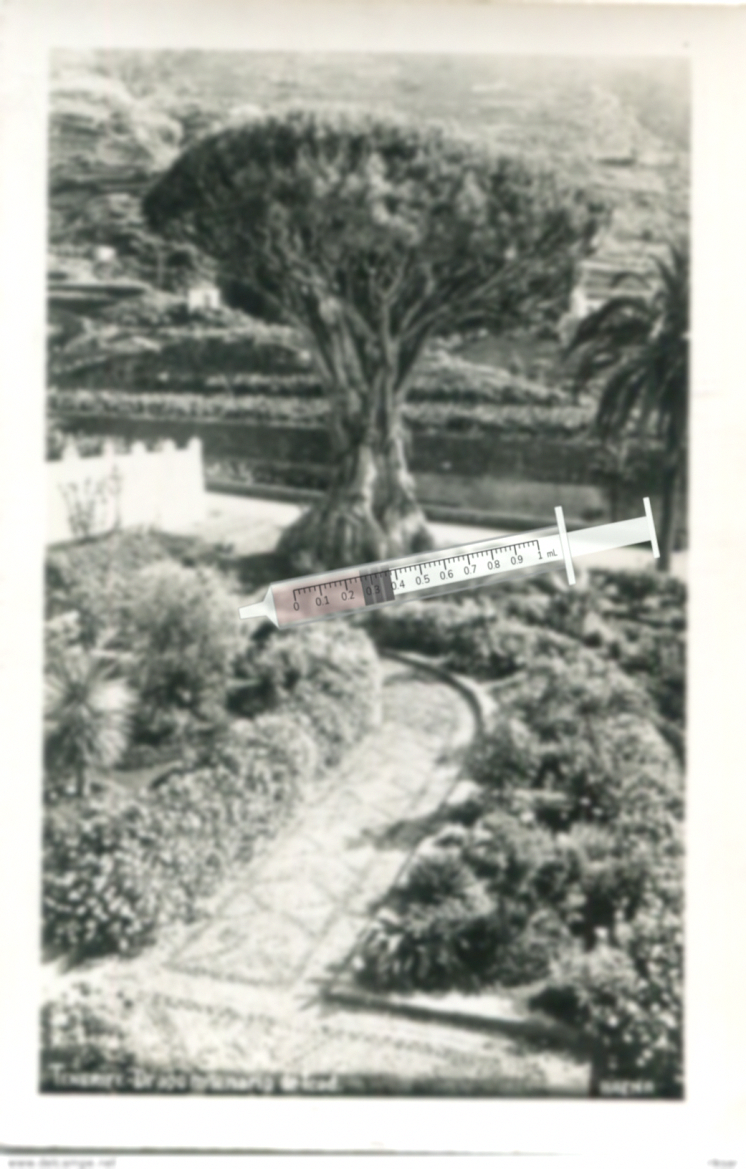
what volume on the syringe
0.26 mL
